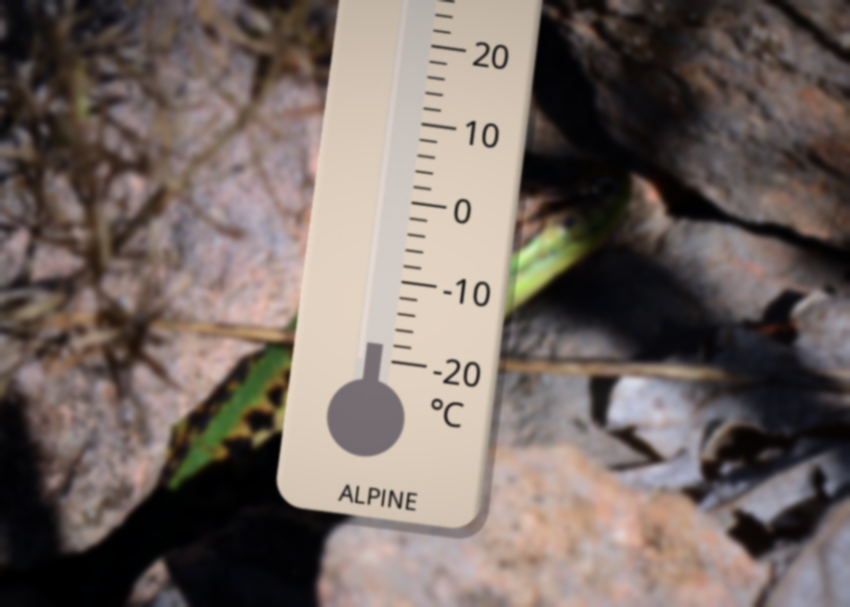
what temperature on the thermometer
-18 °C
